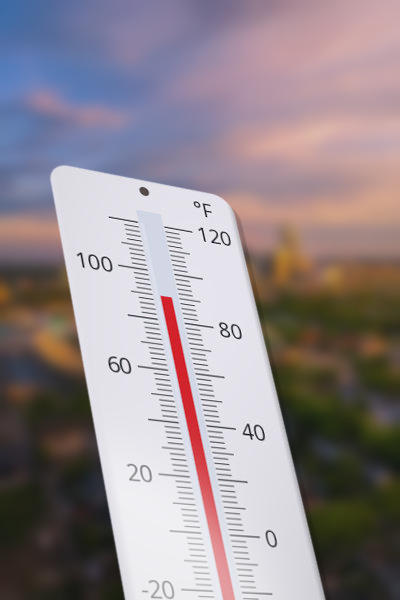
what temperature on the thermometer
90 °F
